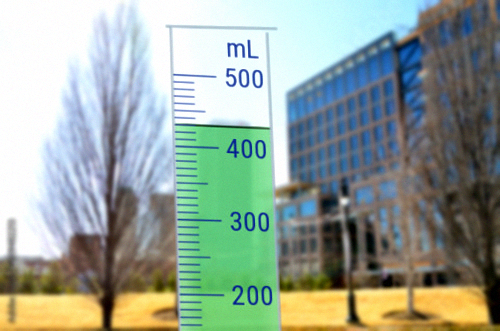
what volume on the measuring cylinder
430 mL
